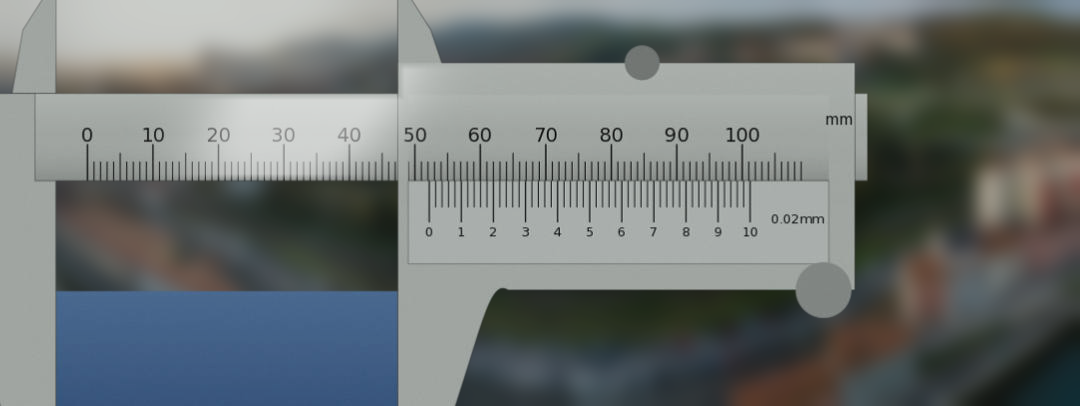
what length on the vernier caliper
52.2 mm
